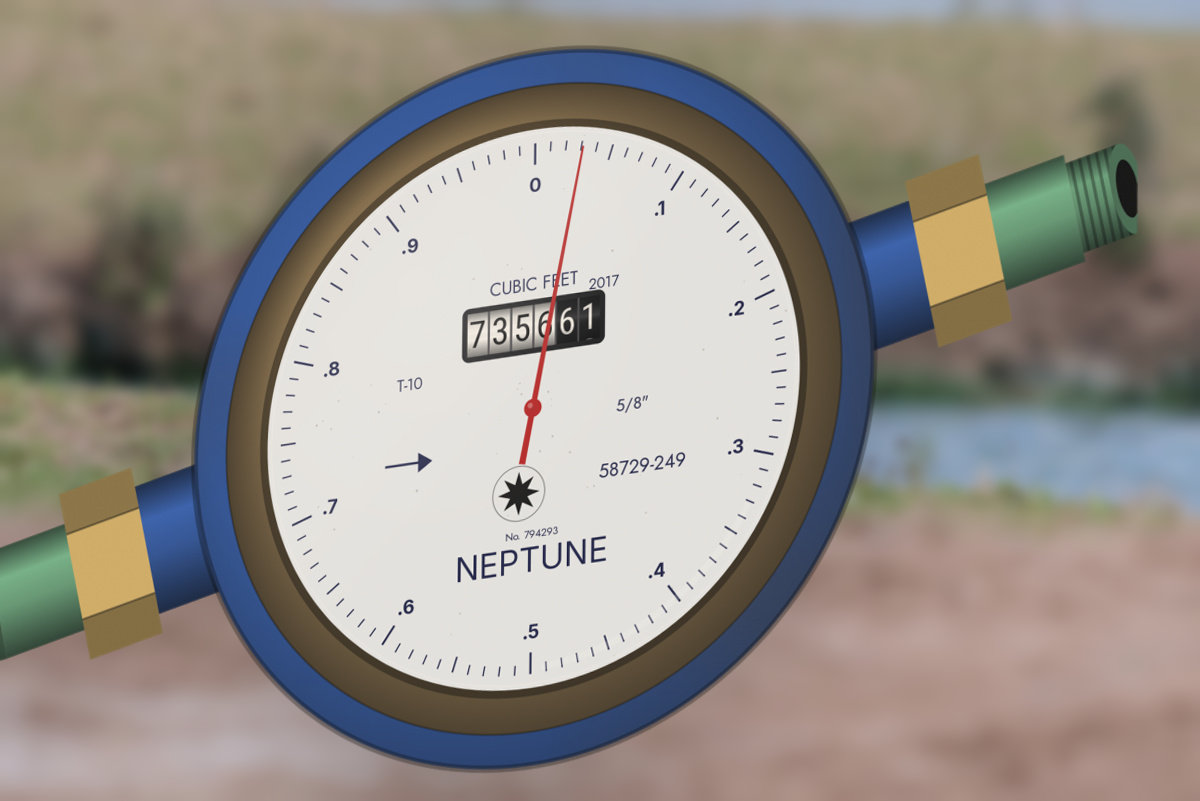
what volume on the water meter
735661.03 ft³
